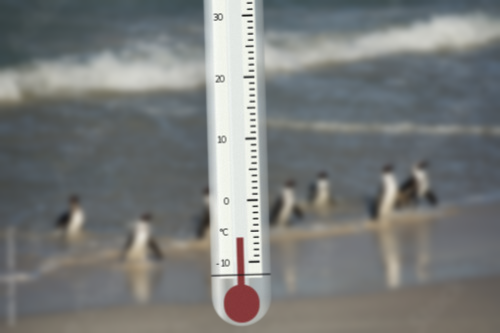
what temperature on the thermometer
-6 °C
